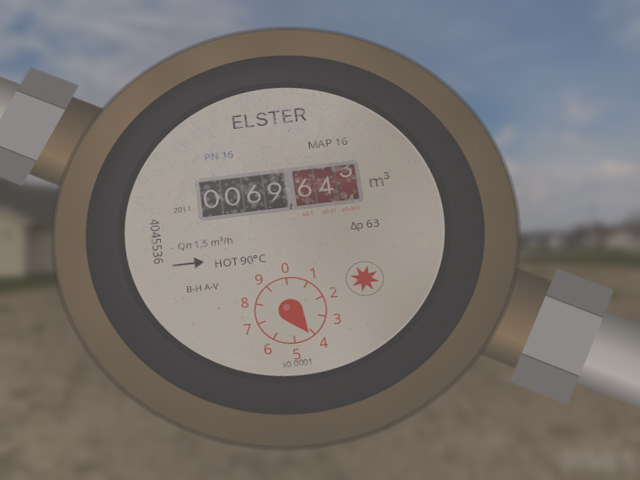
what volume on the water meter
69.6434 m³
